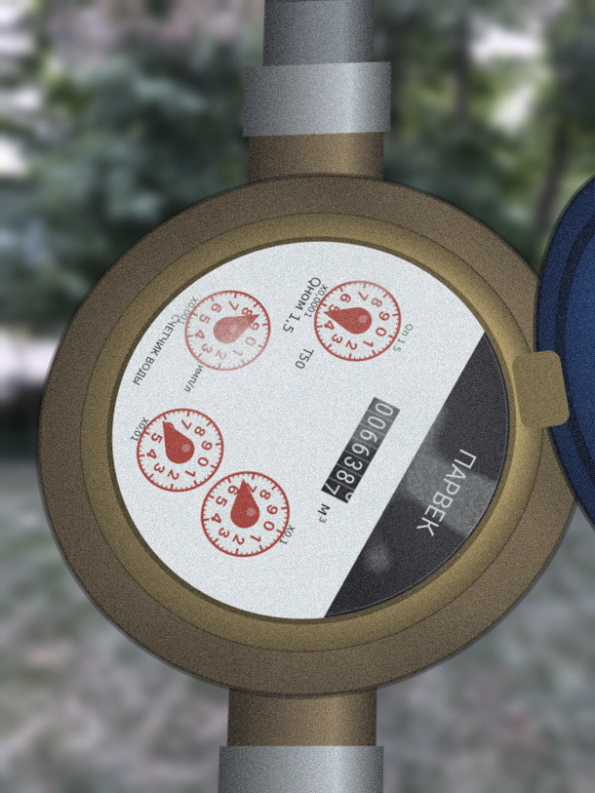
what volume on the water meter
66386.6584 m³
